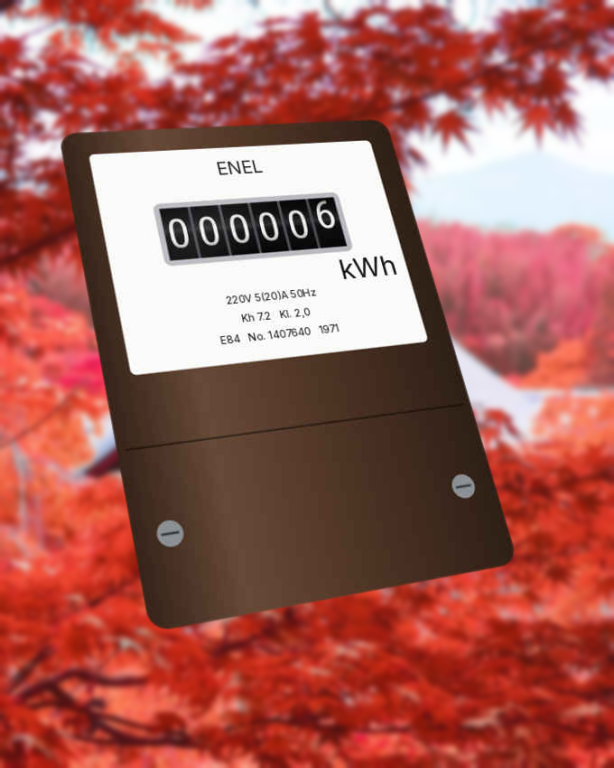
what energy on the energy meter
6 kWh
